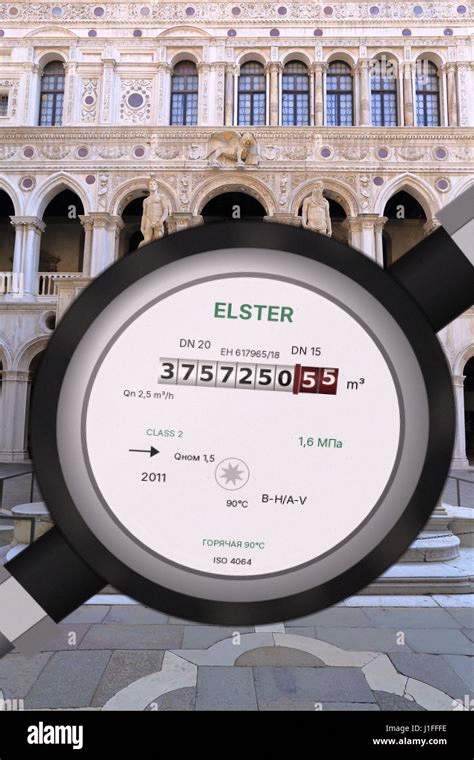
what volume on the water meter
3757250.55 m³
